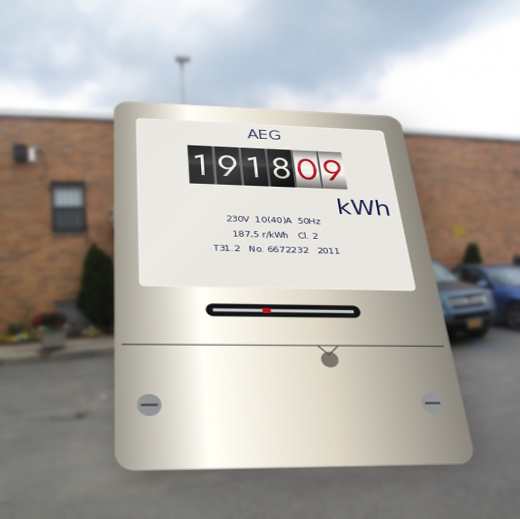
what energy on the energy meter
1918.09 kWh
